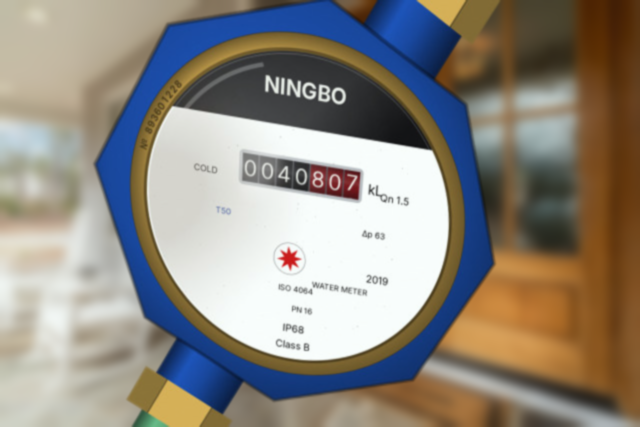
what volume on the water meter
40.807 kL
